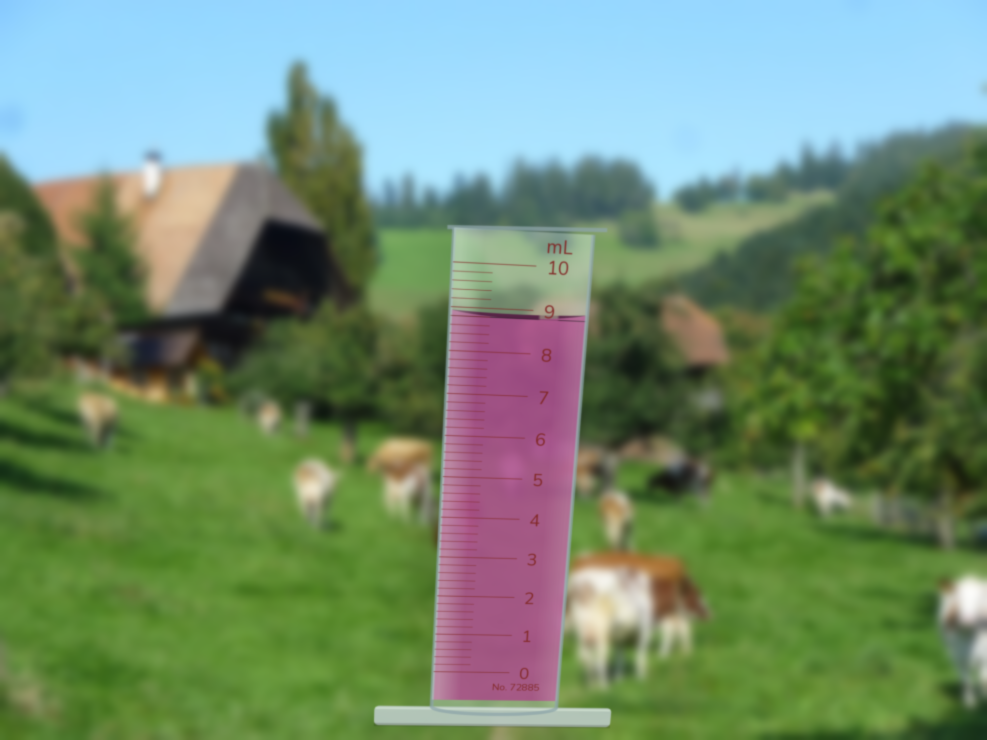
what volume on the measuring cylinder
8.8 mL
